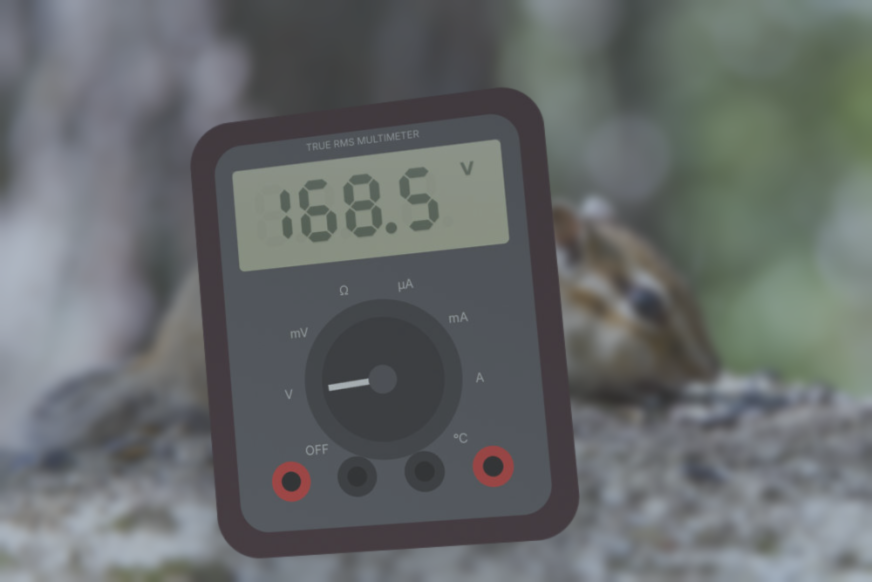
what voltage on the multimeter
168.5 V
